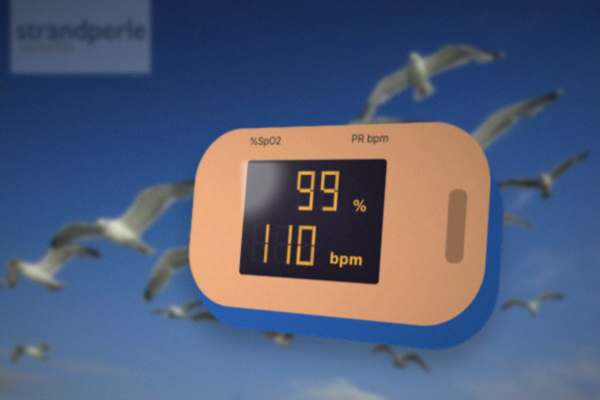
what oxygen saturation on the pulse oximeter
99 %
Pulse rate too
110 bpm
